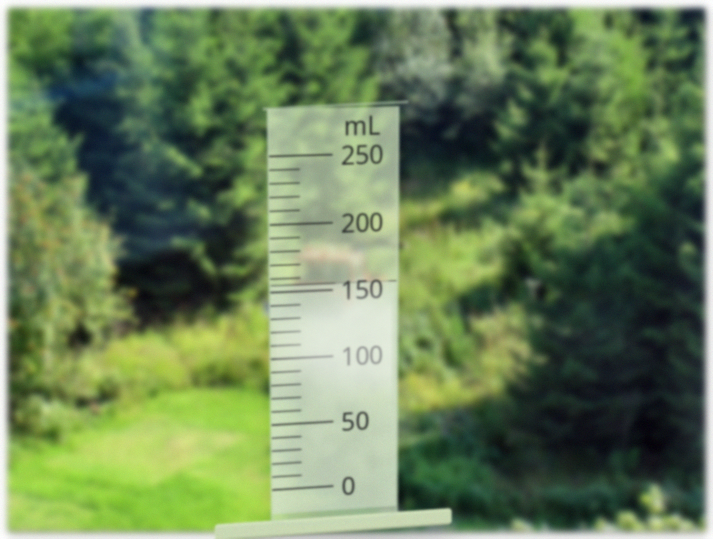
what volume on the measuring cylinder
155 mL
